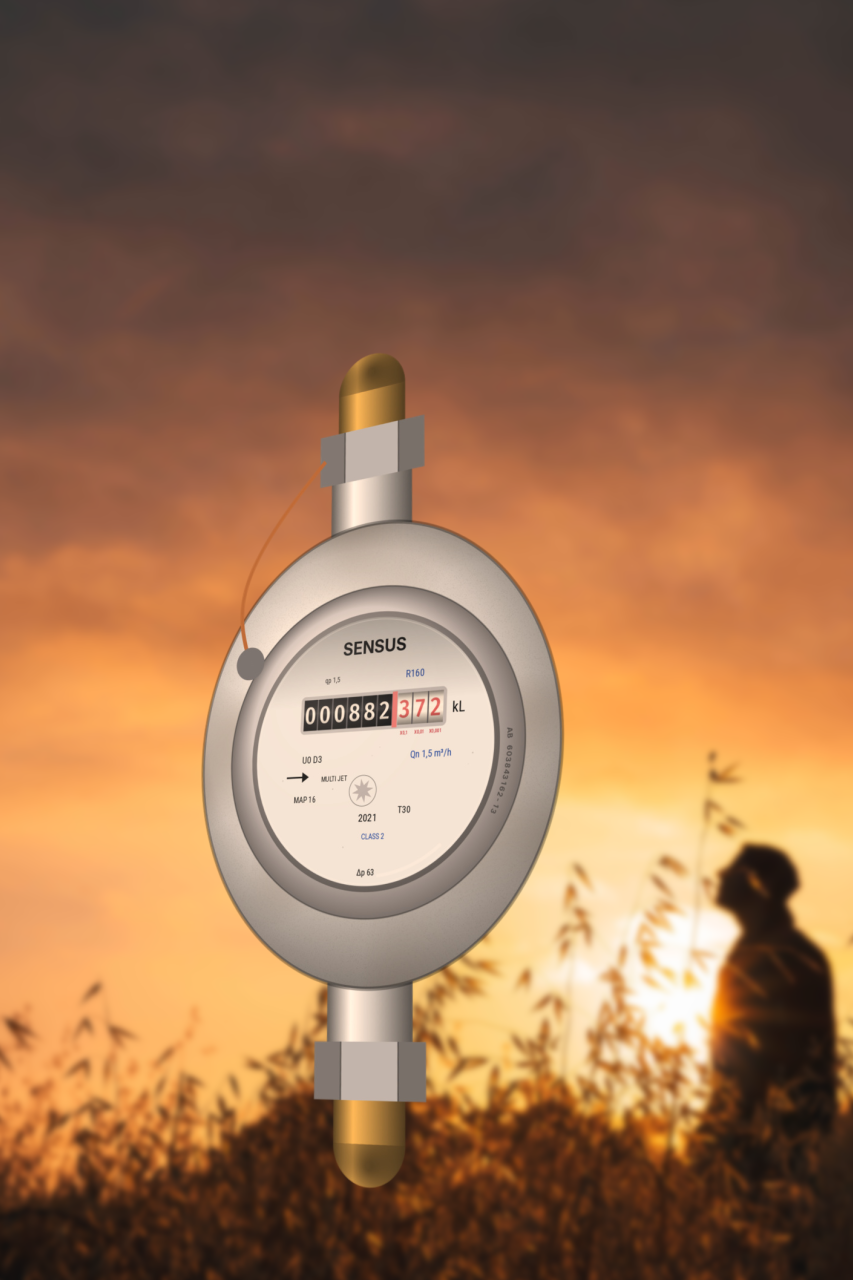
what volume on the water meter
882.372 kL
